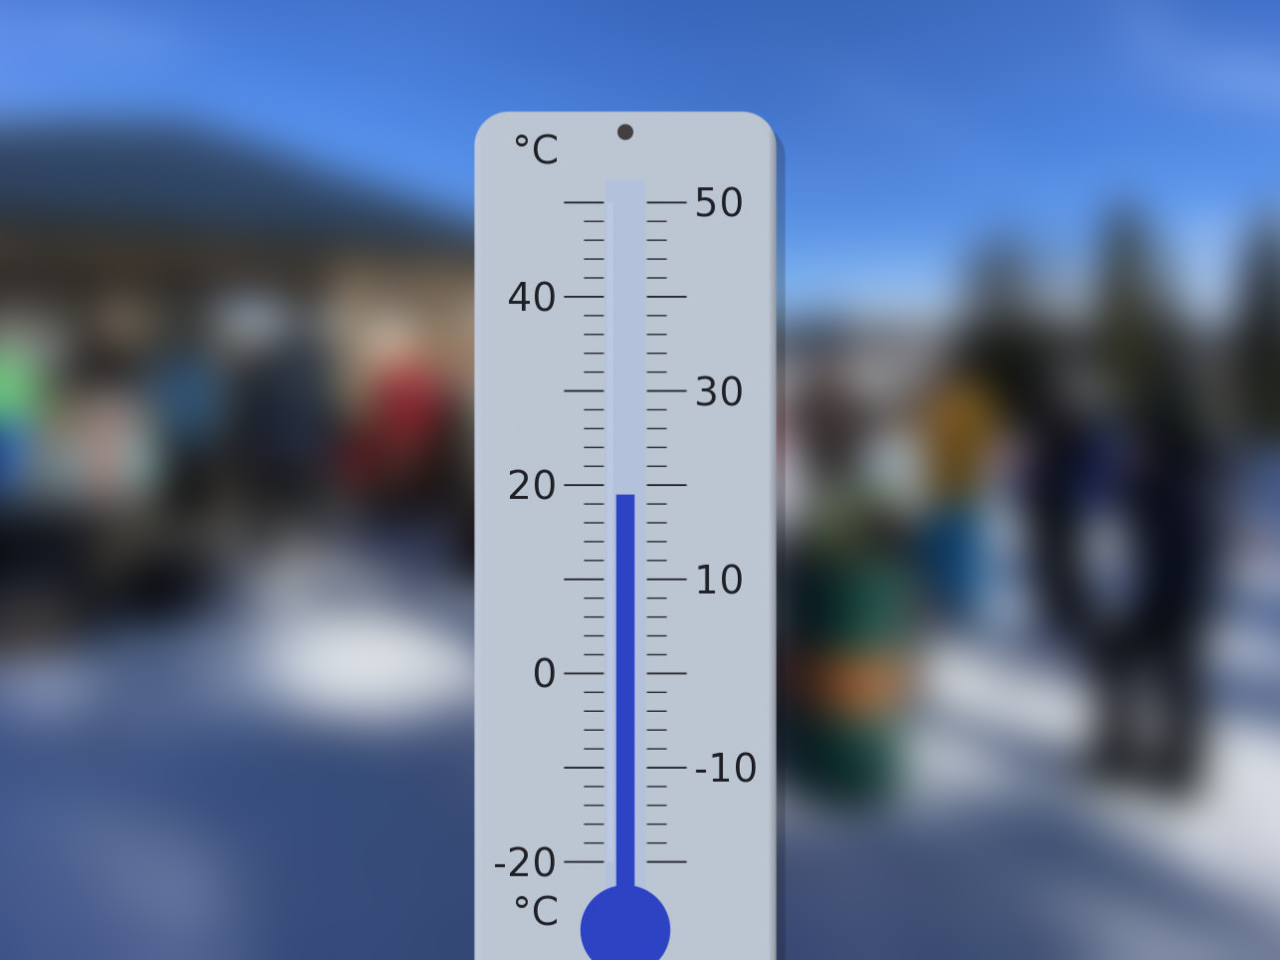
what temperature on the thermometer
19 °C
